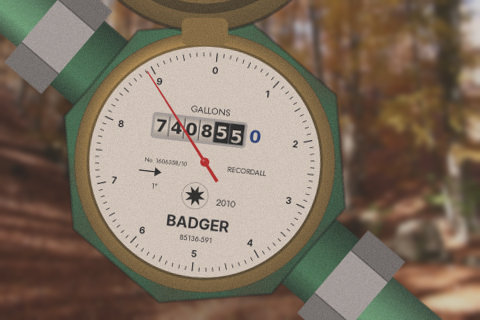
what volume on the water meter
7408548.9 gal
